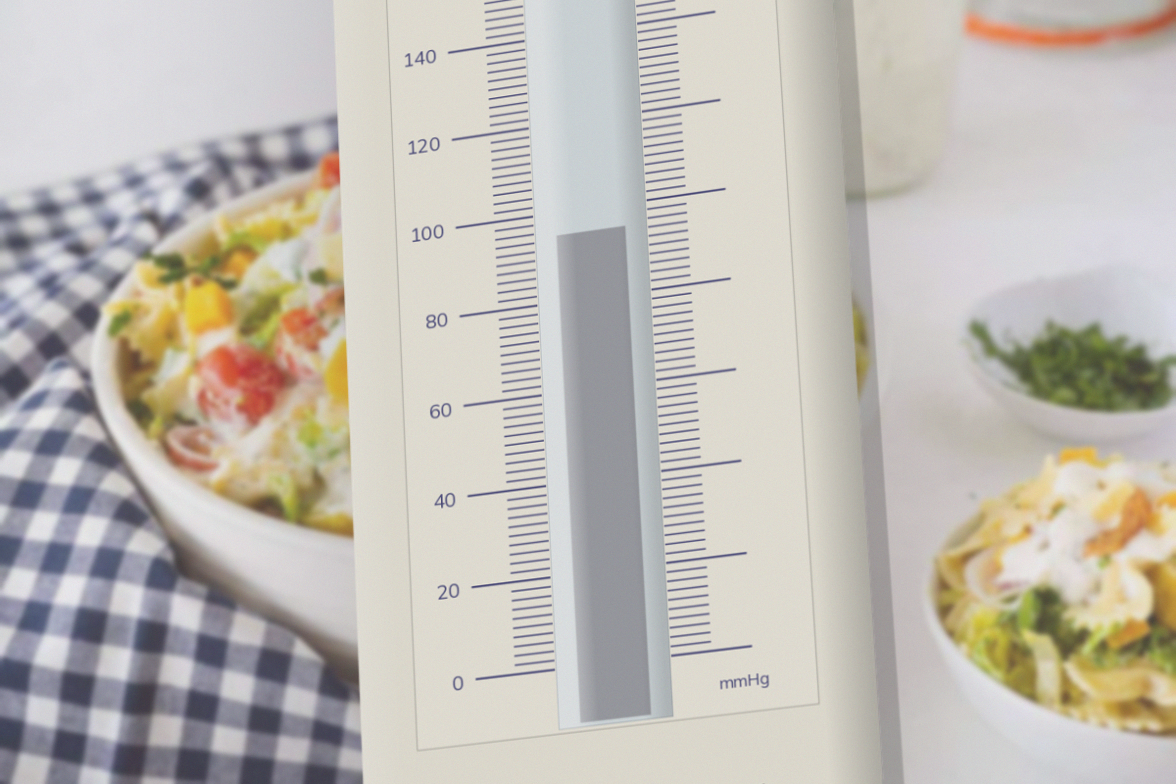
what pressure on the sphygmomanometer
95 mmHg
